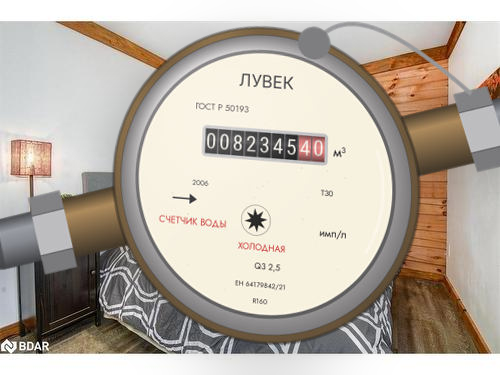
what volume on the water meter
82345.40 m³
